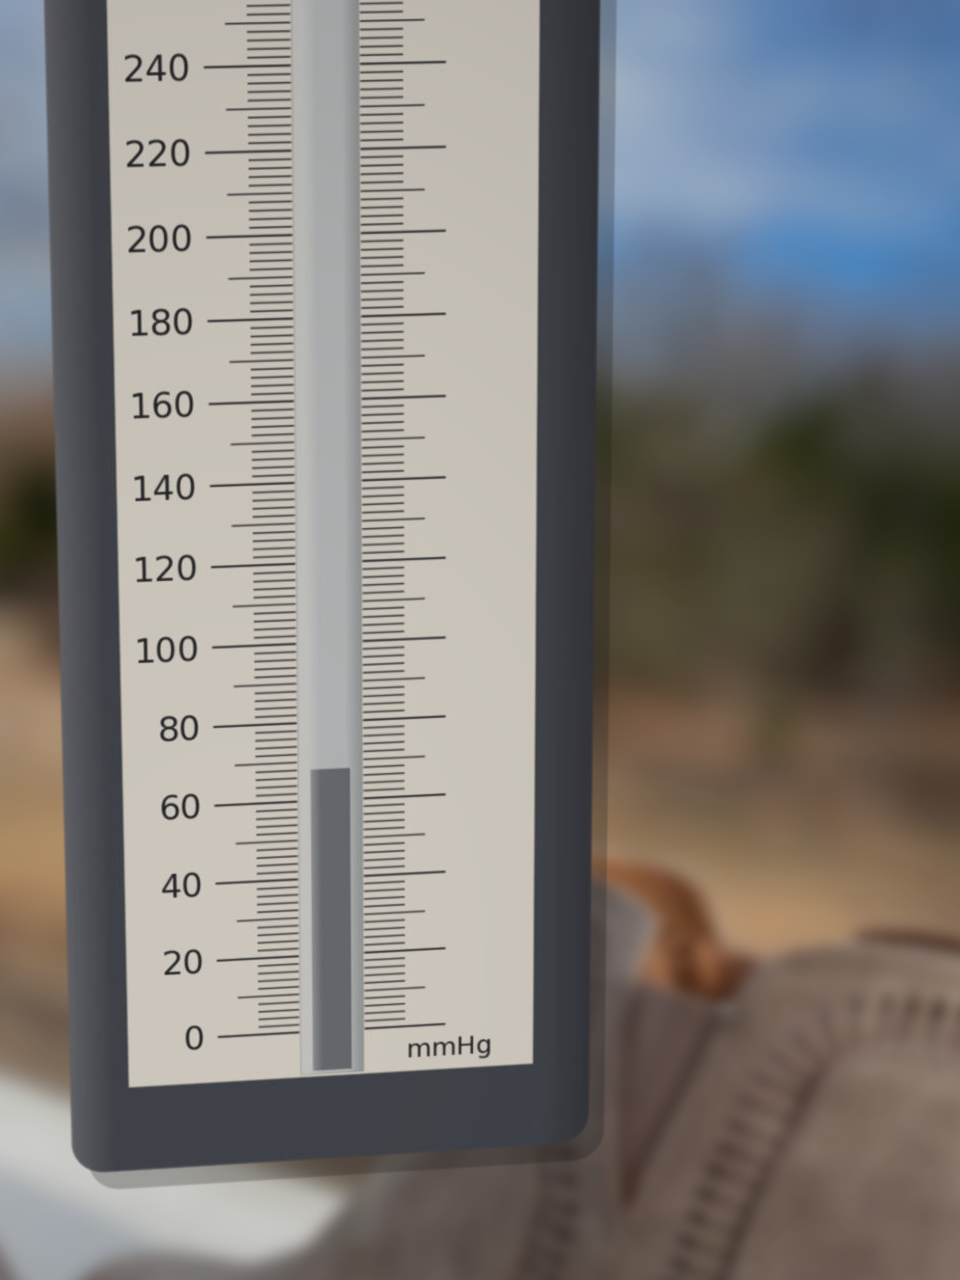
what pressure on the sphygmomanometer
68 mmHg
